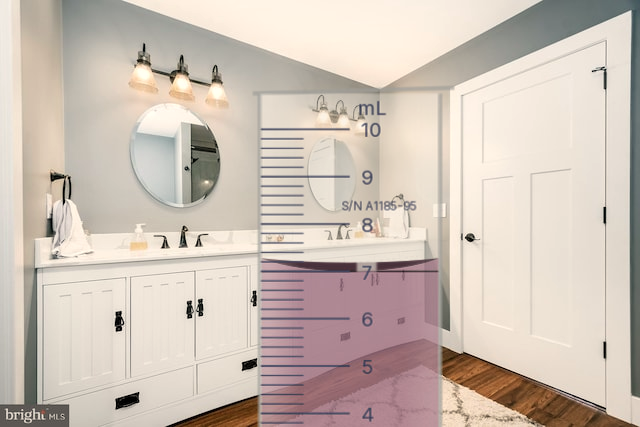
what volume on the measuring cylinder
7 mL
